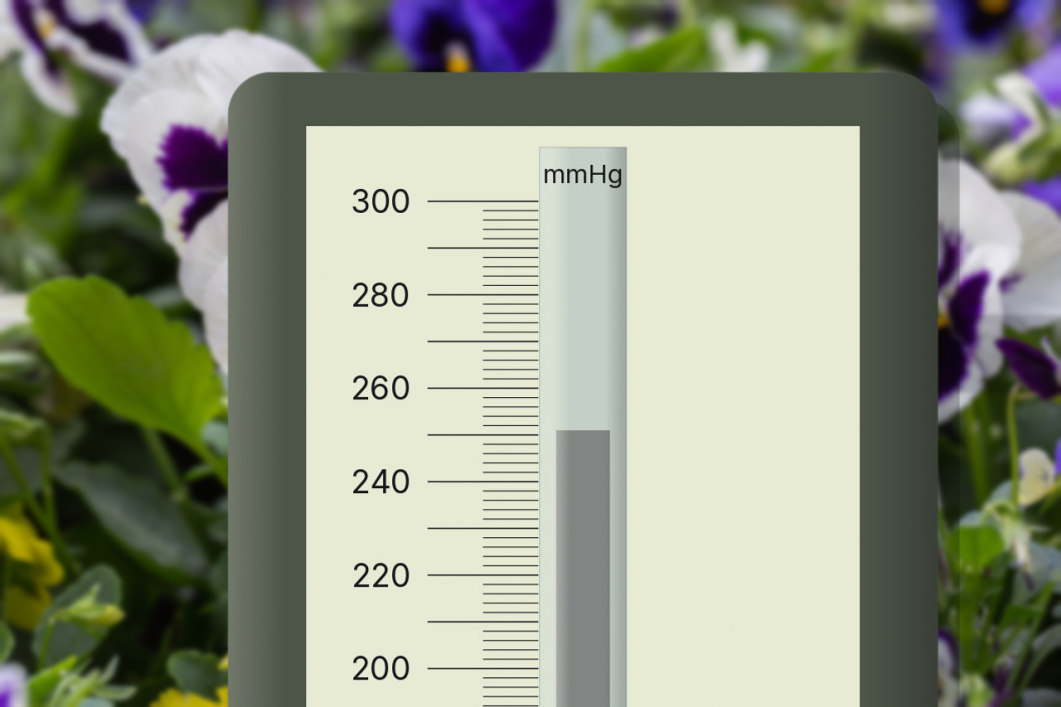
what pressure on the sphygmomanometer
251 mmHg
